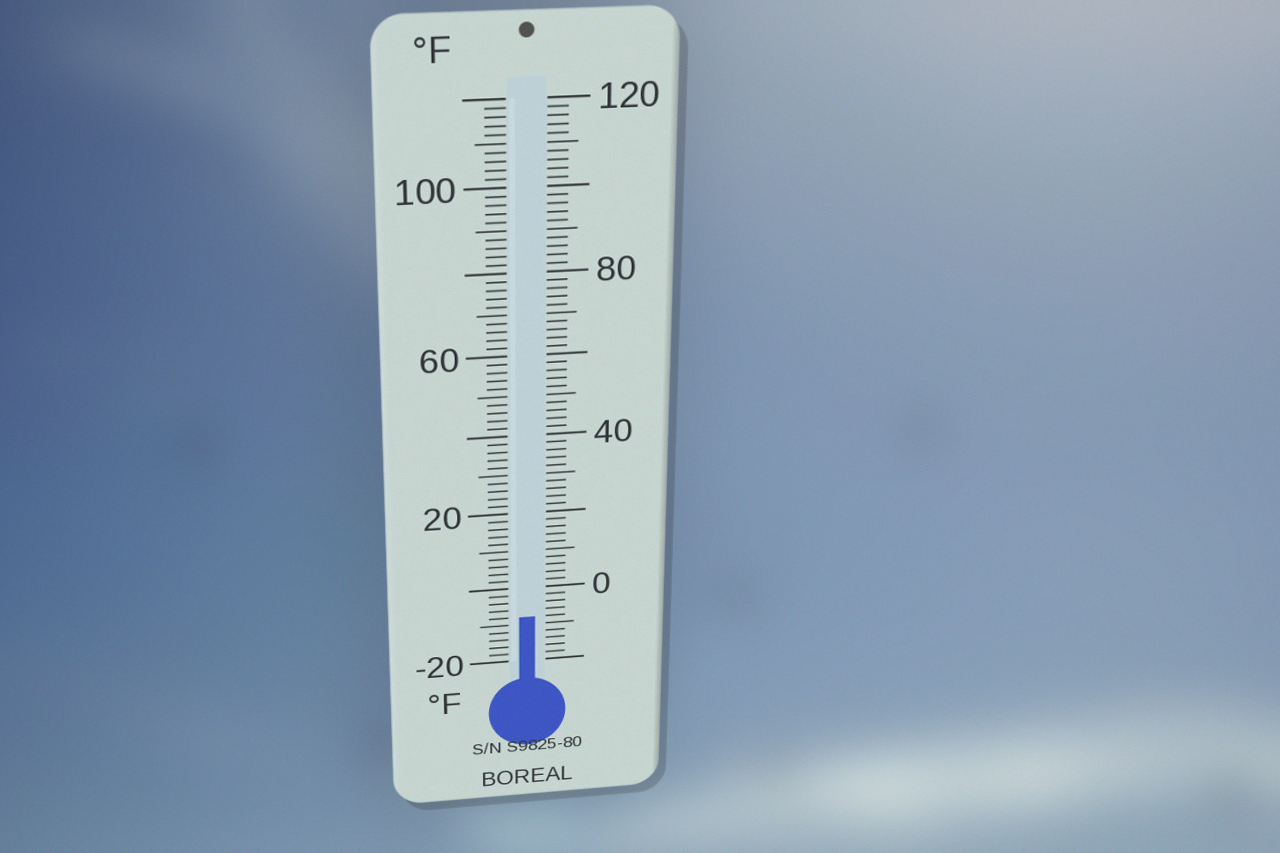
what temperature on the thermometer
-8 °F
